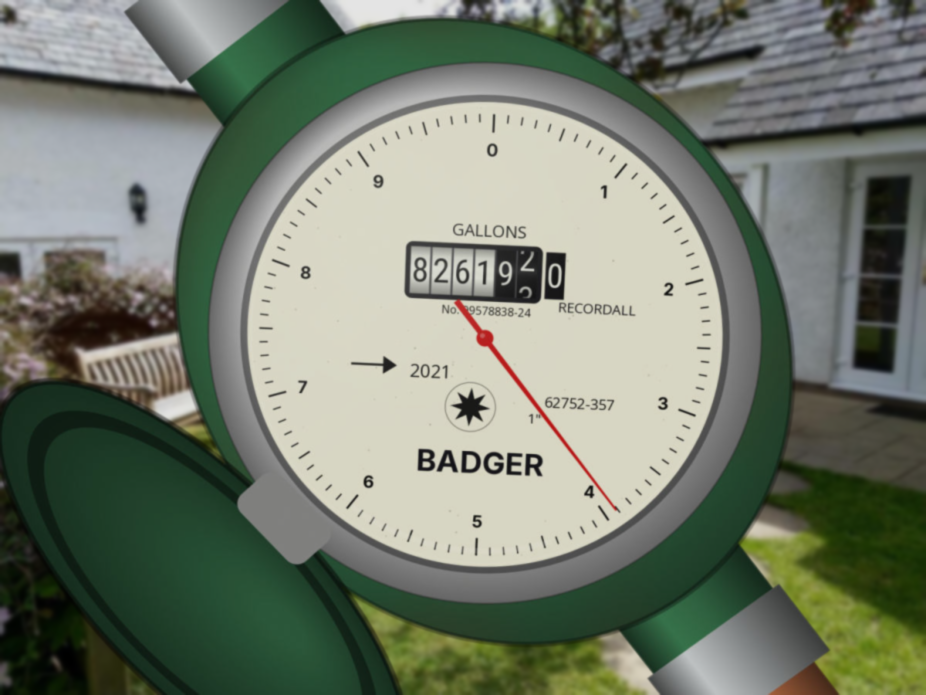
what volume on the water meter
8261923.9 gal
